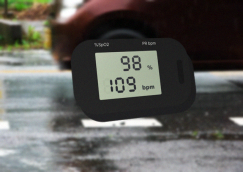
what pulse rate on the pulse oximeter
109 bpm
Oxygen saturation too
98 %
